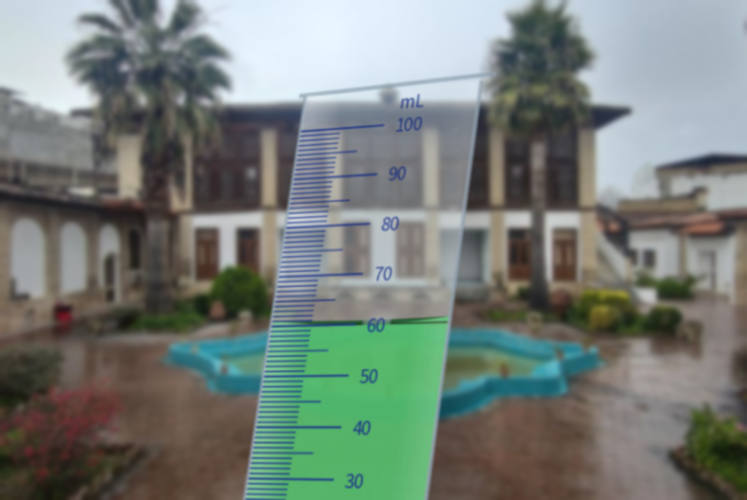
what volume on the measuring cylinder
60 mL
